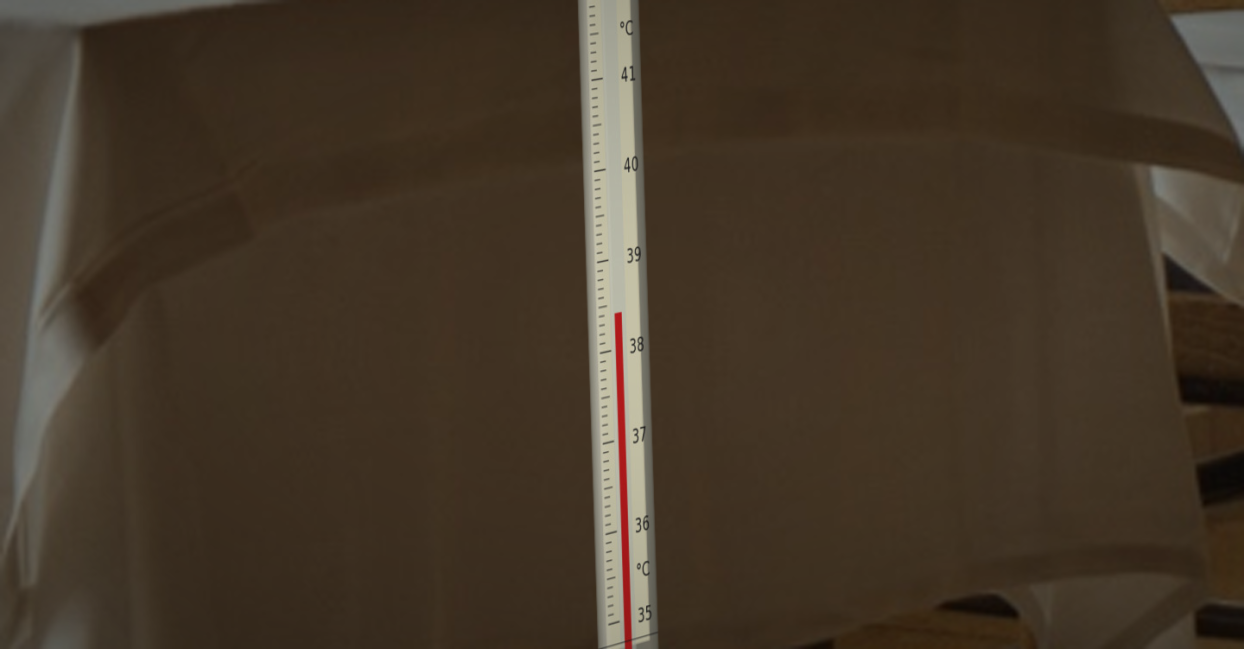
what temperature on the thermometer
38.4 °C
